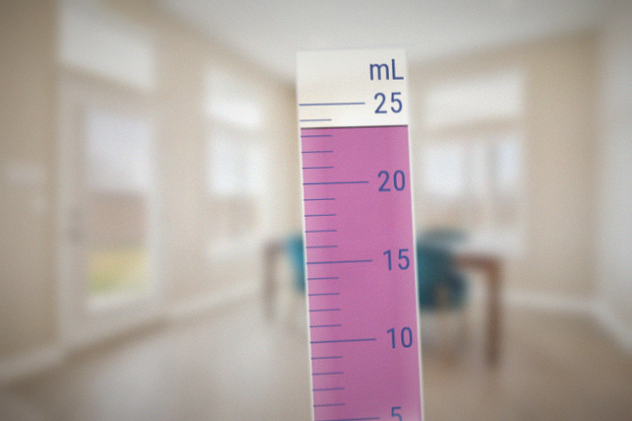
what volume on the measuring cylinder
23.5 mL
